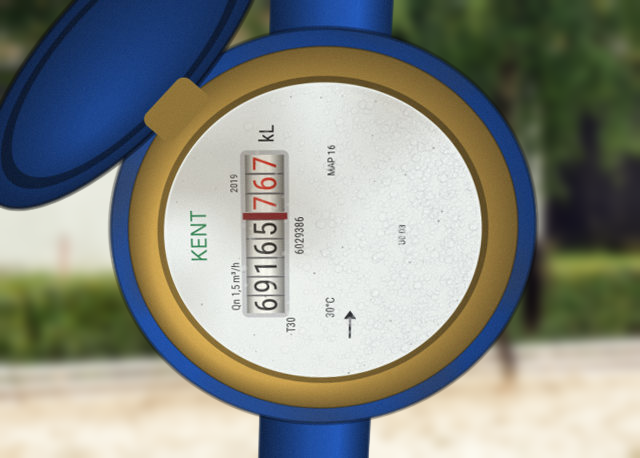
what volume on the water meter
69165.767 kL
